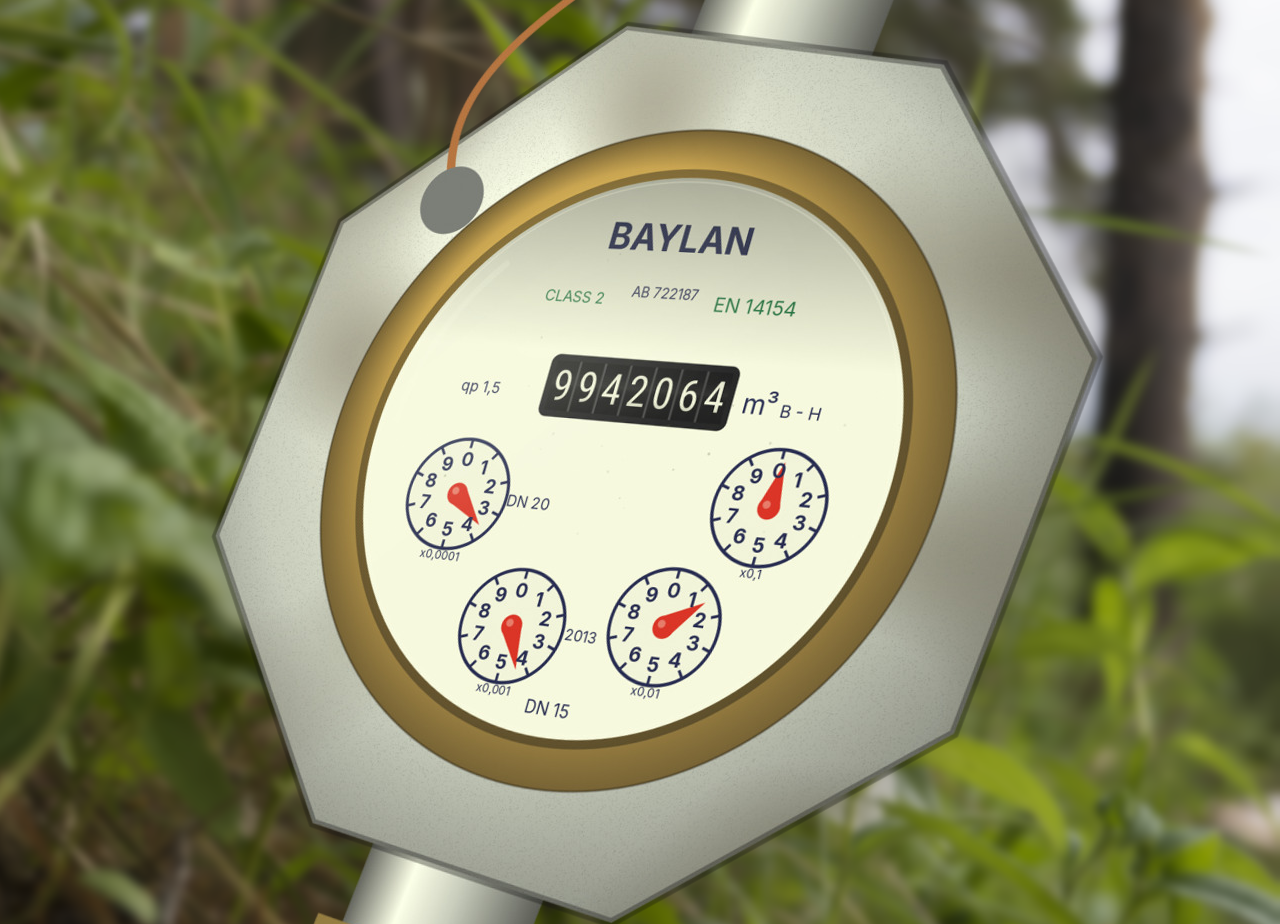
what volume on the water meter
9942064.0143 m³
